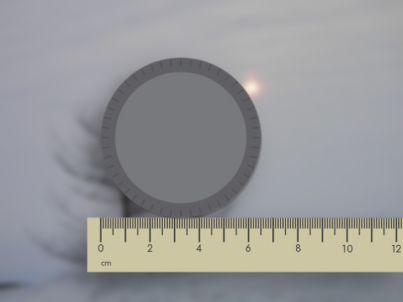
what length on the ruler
6.5 cm
